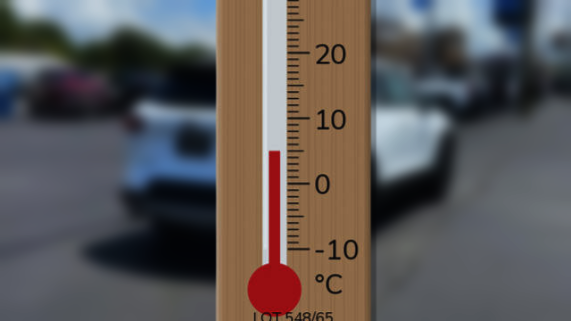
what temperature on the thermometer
5 °C
